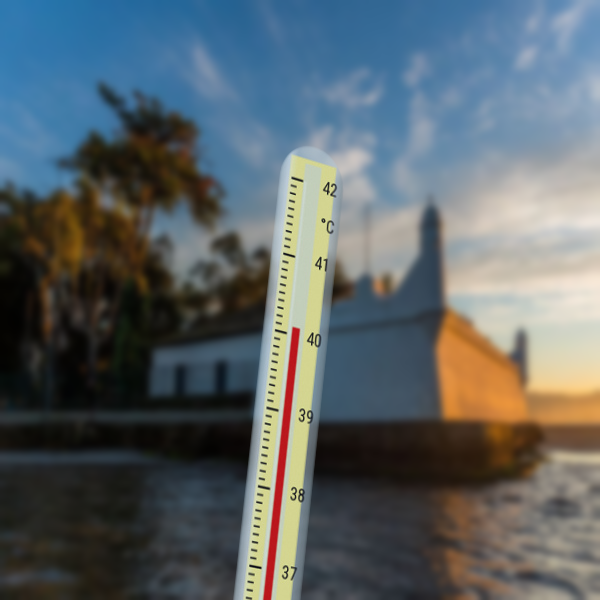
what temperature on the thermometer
40.1 °C
